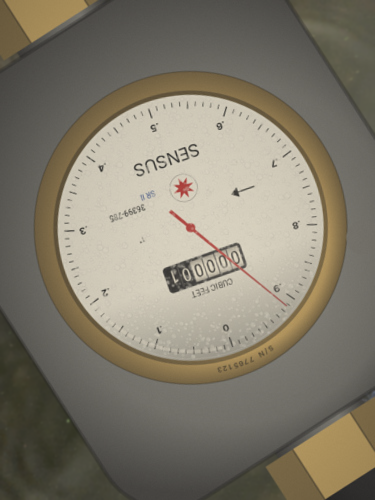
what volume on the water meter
0.91 ft³
